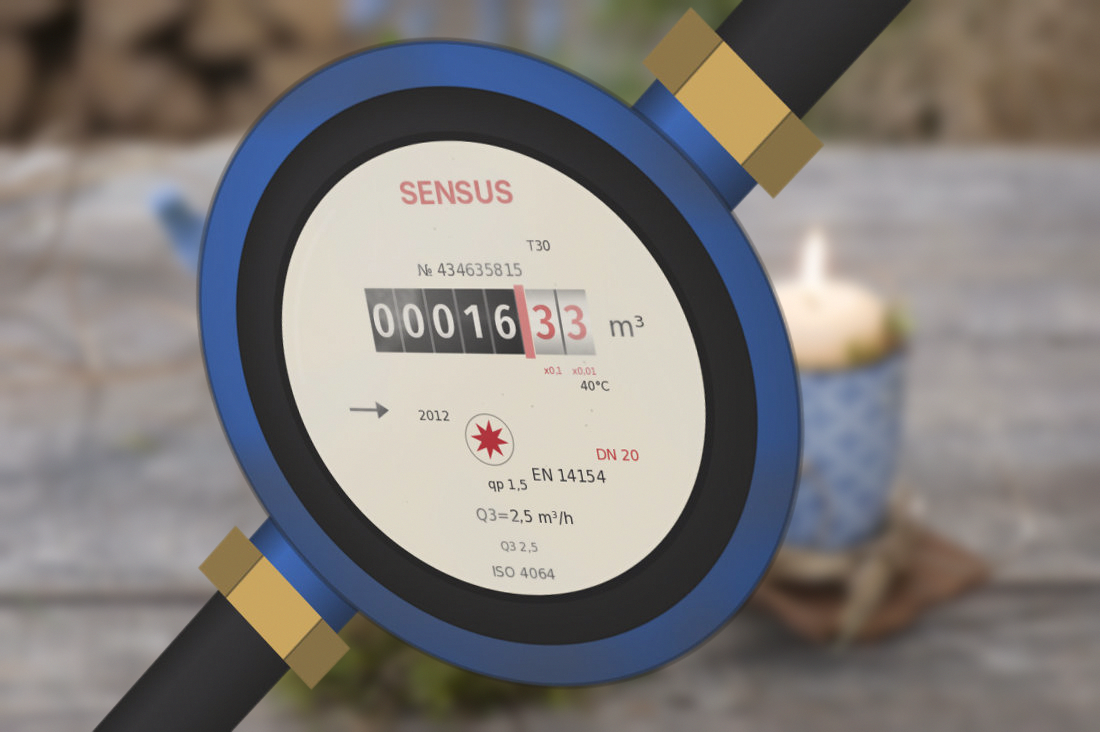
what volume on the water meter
16.33 m³
